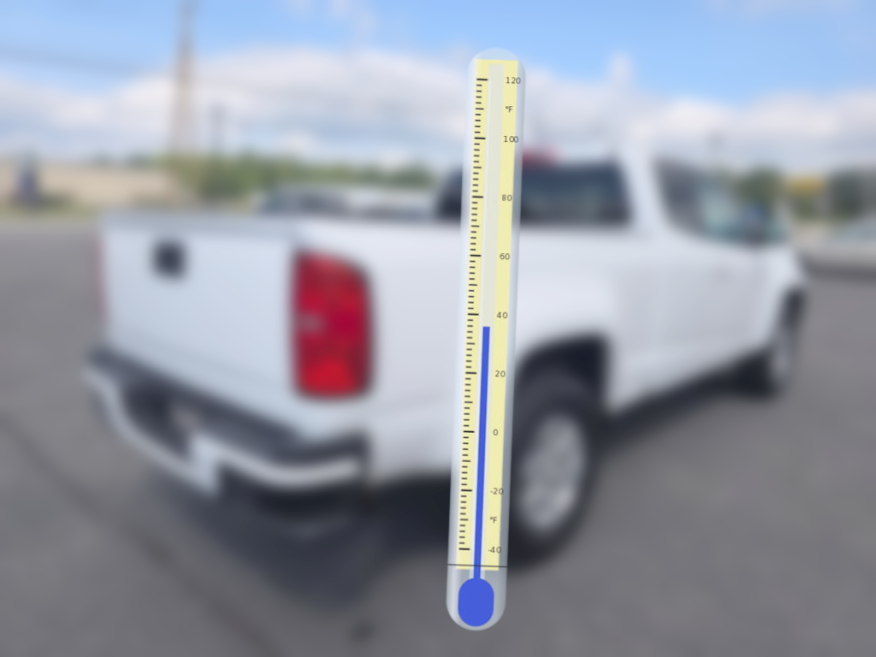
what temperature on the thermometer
36 °F
